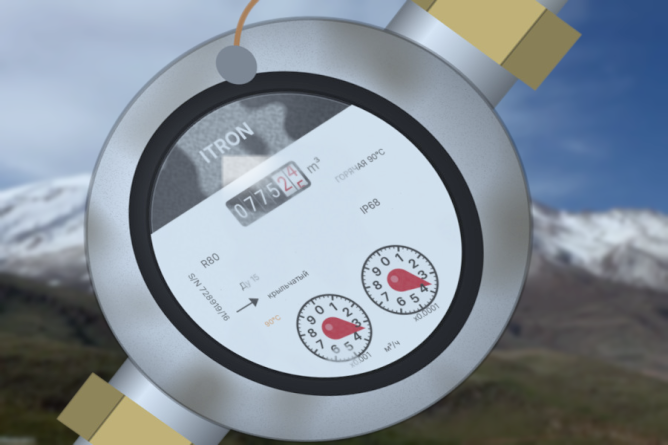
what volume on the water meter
775.2433 m³
